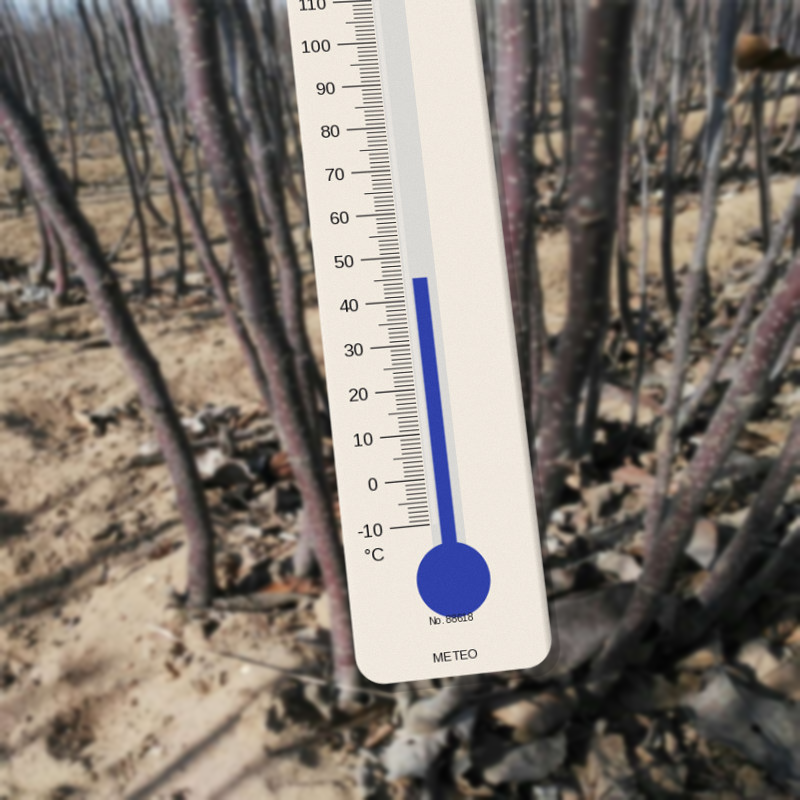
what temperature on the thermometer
45 °C
